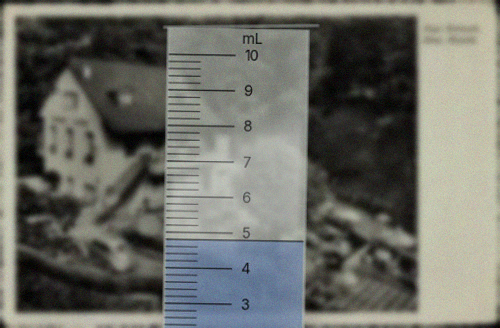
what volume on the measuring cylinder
4.8 mL
